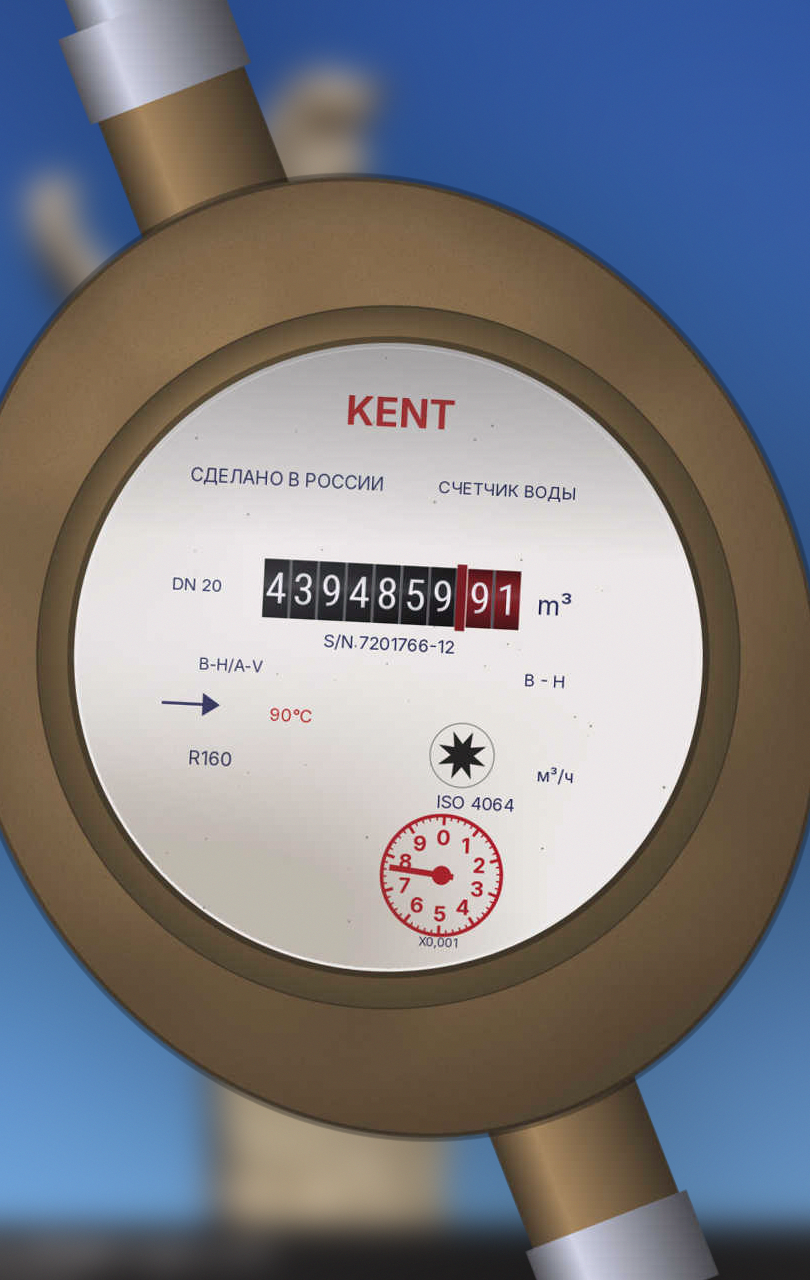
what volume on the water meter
4394859.917 m³
